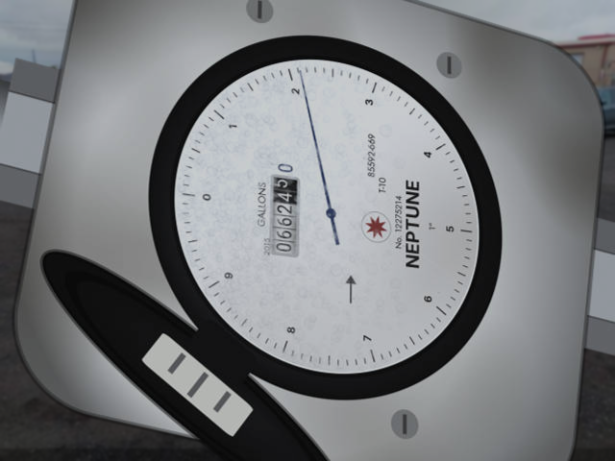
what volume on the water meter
662452.1 gal
